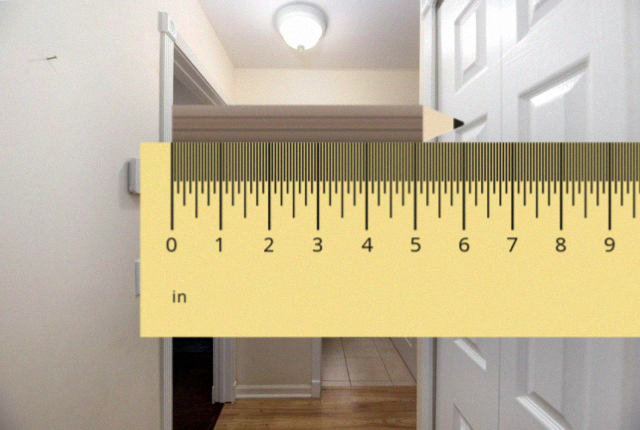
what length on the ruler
6 in
